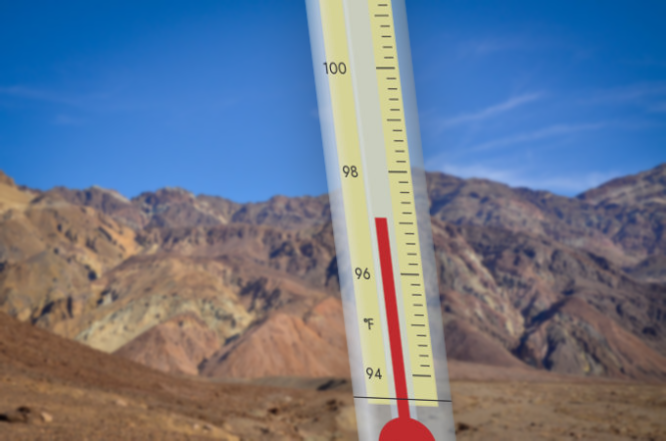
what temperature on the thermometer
97.1 °F
